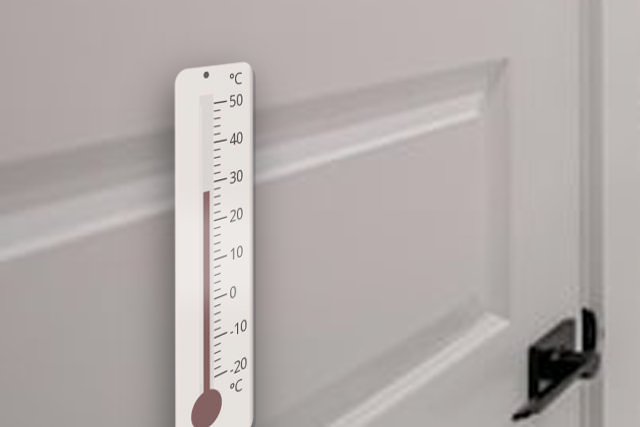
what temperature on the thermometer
28 °C
